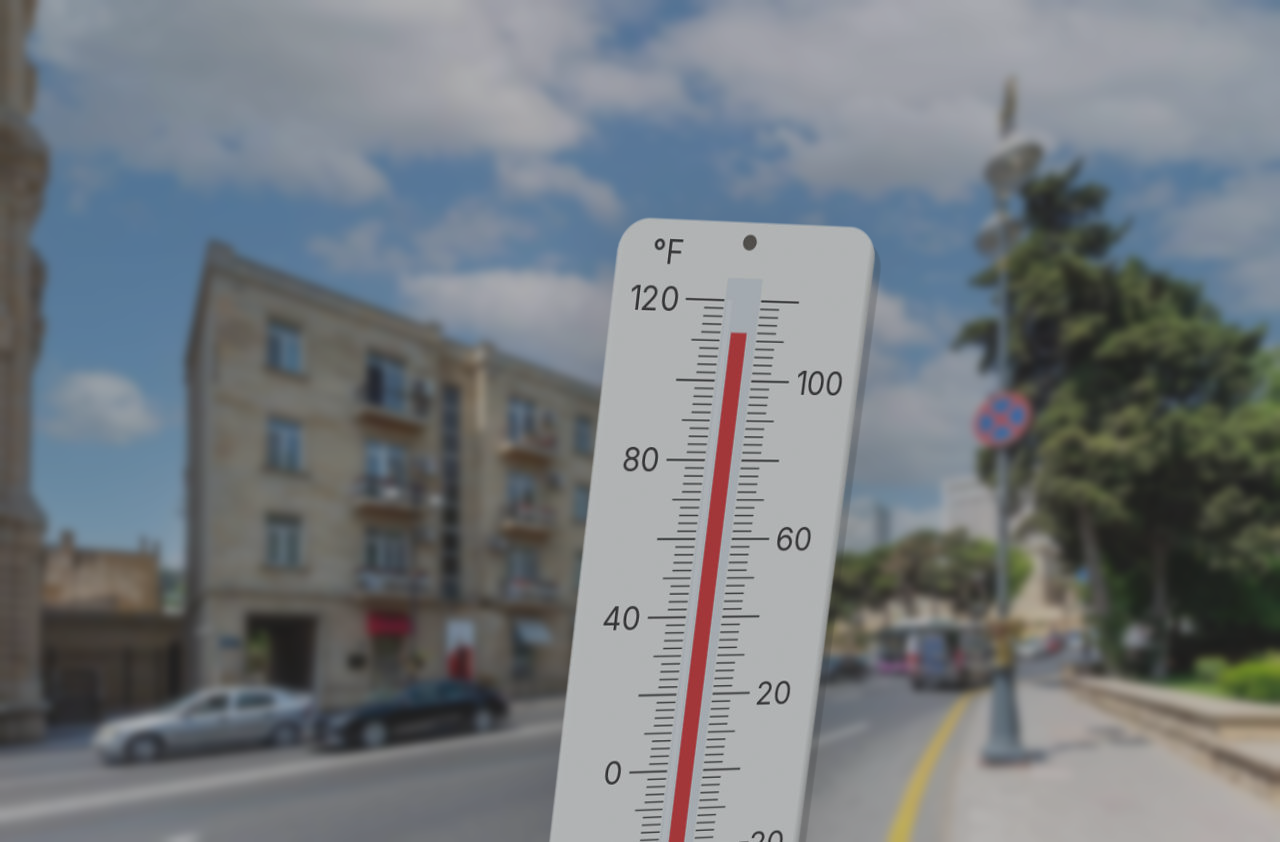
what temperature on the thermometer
112 °F
